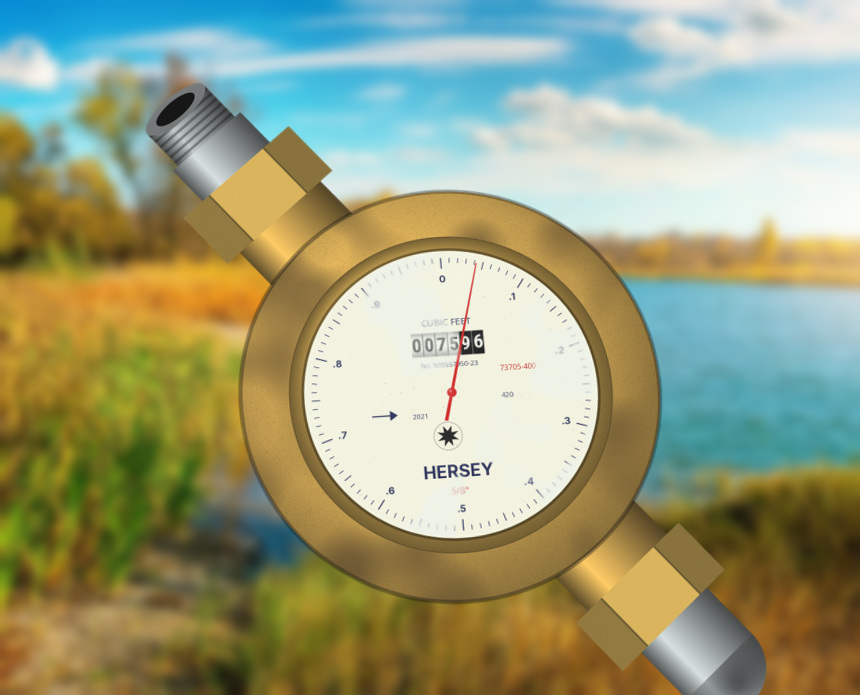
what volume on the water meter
7596.04 ft³
